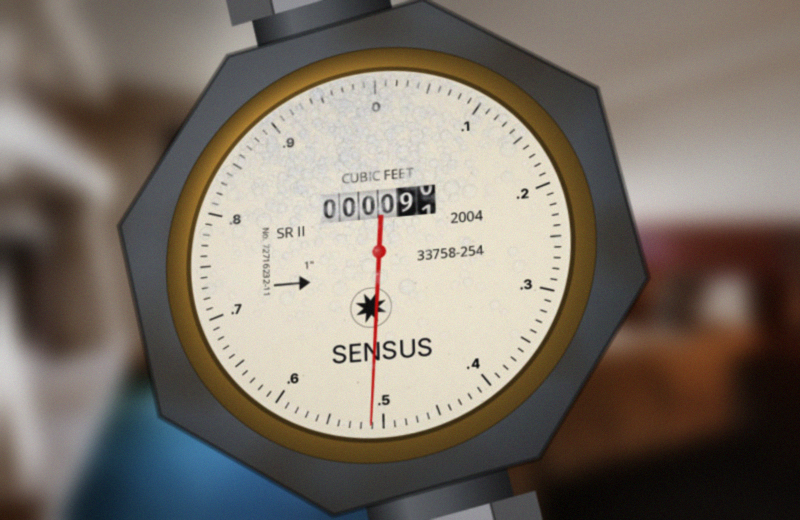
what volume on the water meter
90.51 ft³
